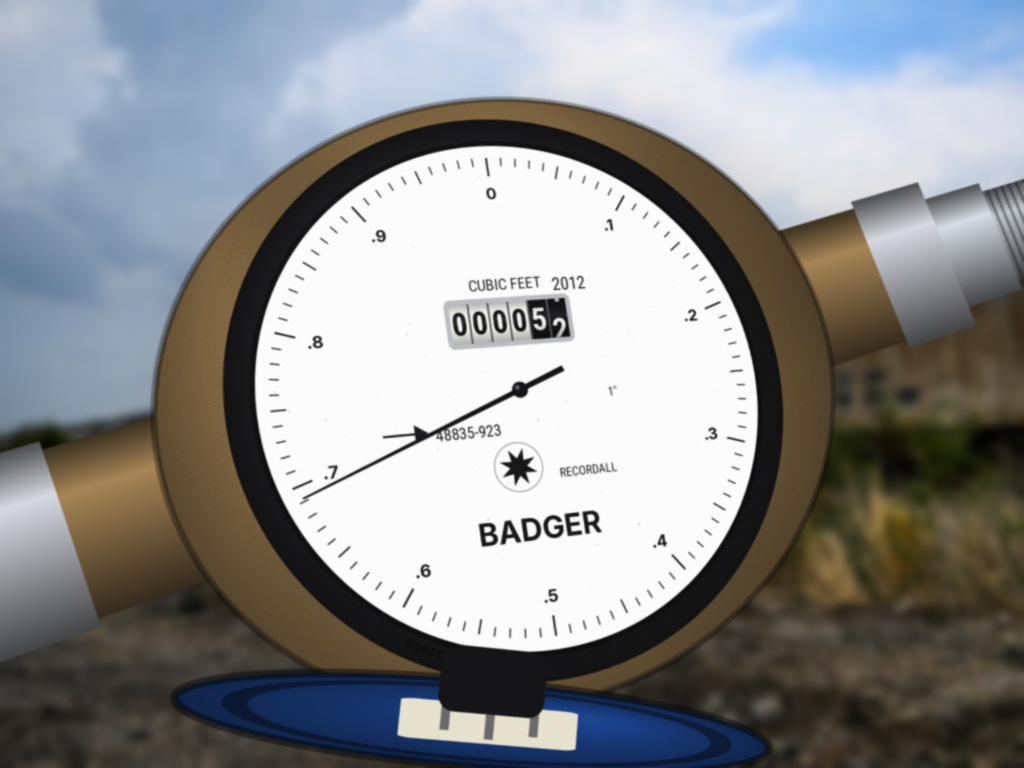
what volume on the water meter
51.69 ft³
